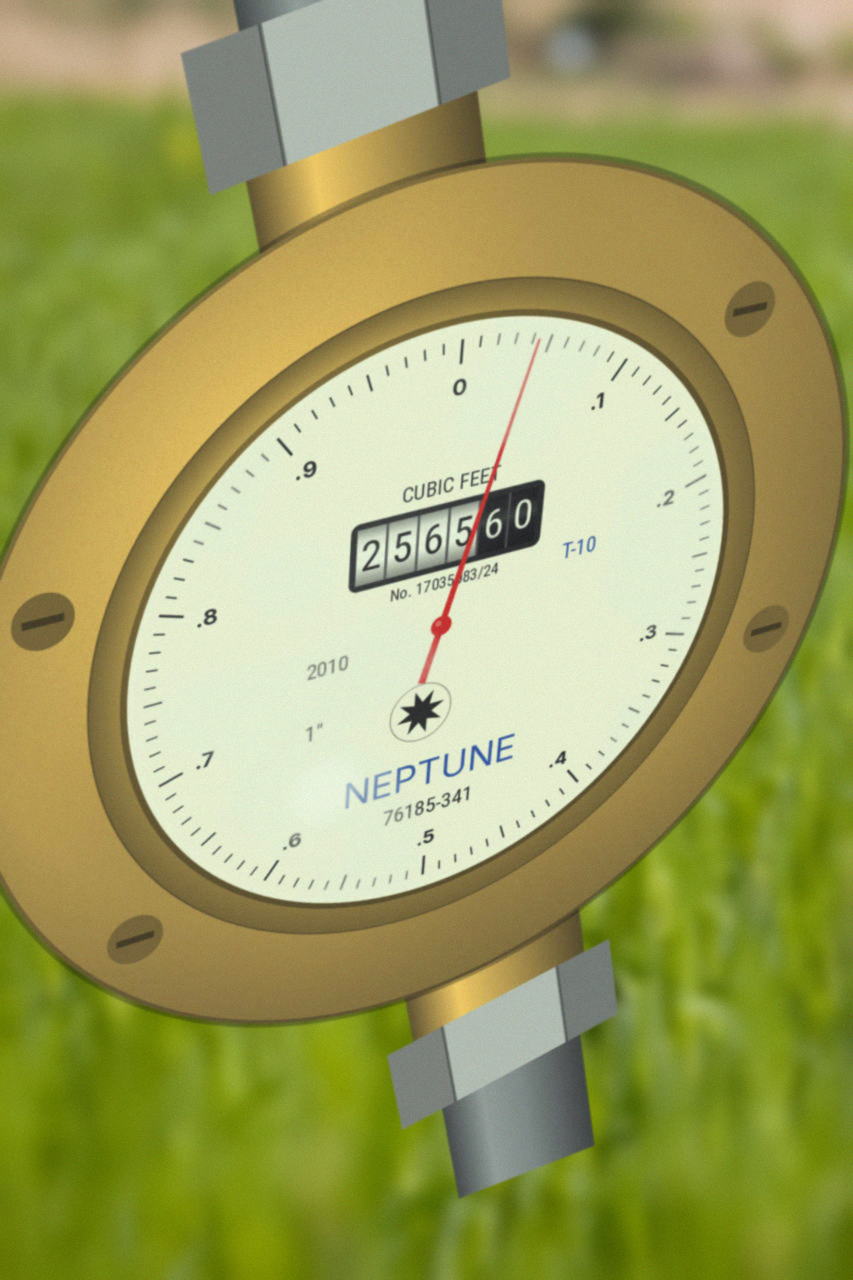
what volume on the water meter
256560.04 ft³
